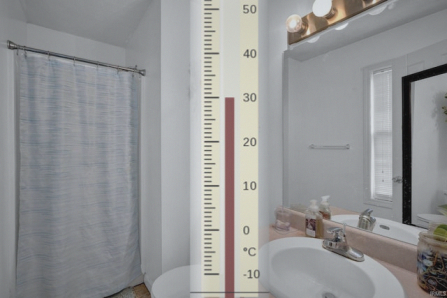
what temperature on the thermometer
30 °C
